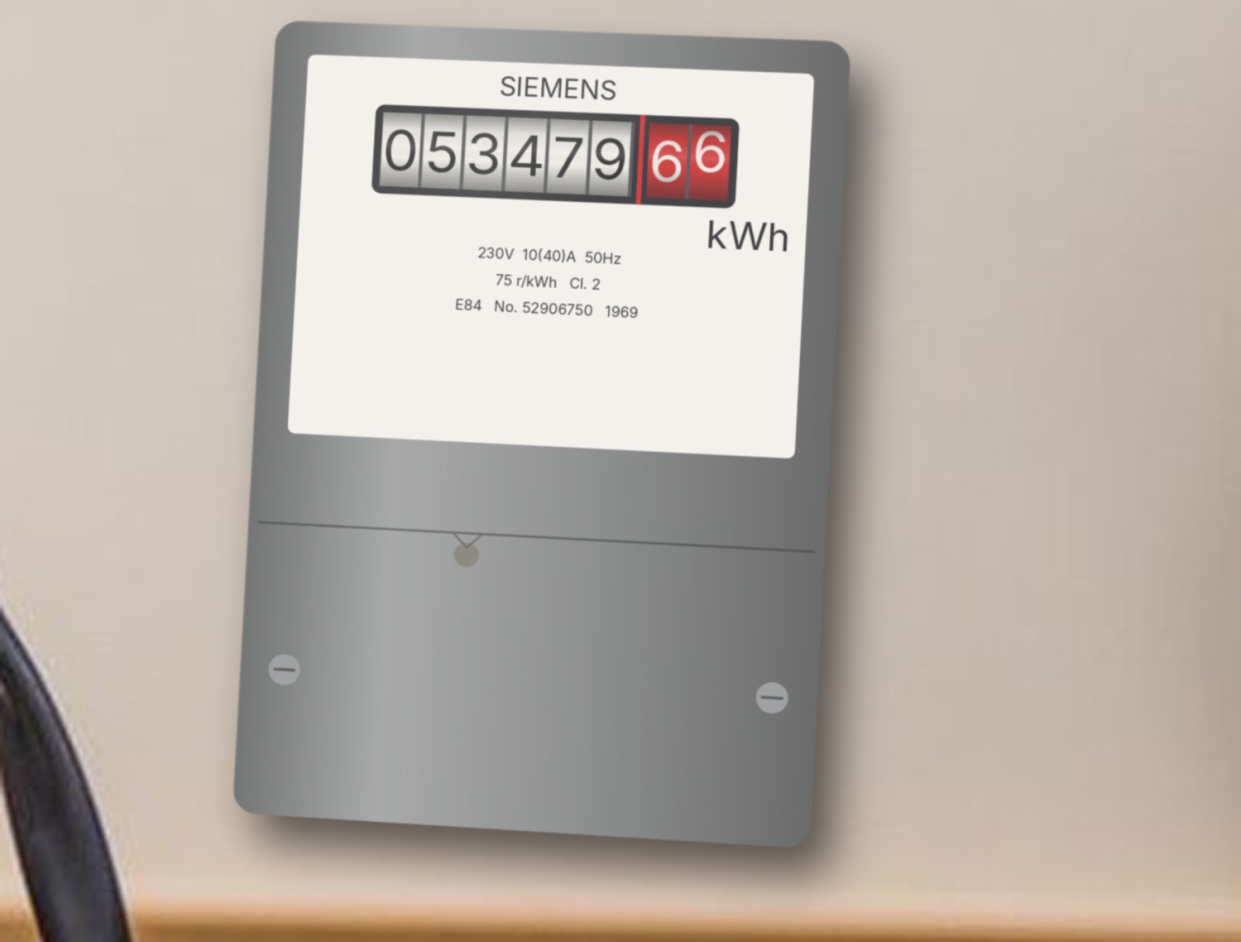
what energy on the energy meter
53479.66 kWh
